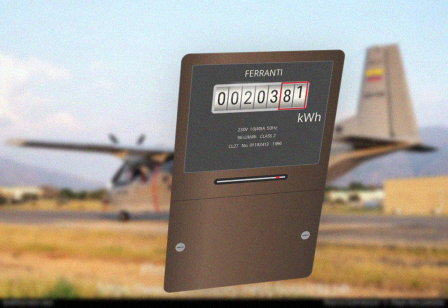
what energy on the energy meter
203.81 kWh
